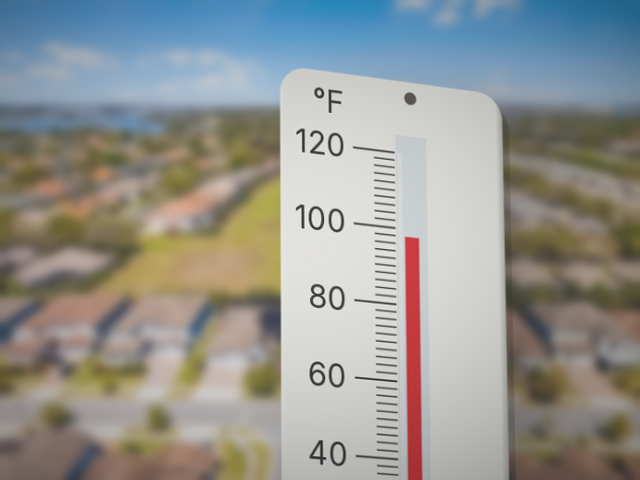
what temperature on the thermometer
98 °F
